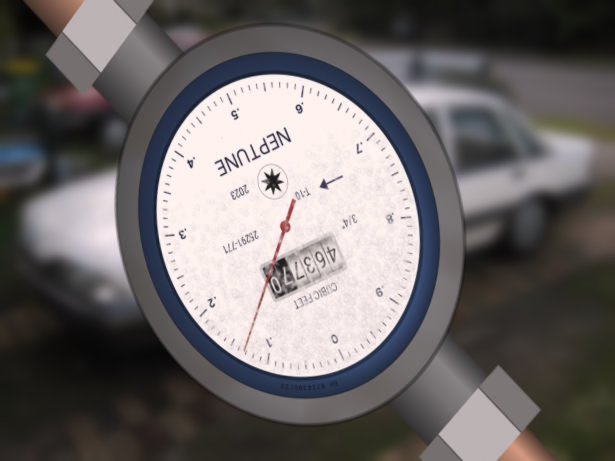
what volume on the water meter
463770.13 ft³
